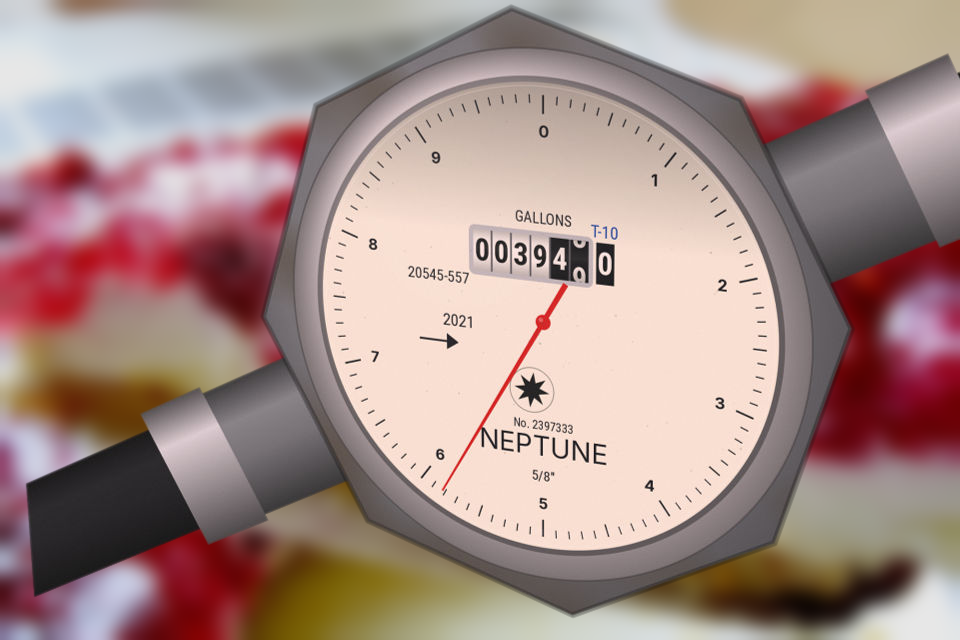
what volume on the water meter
39485.8 gal
